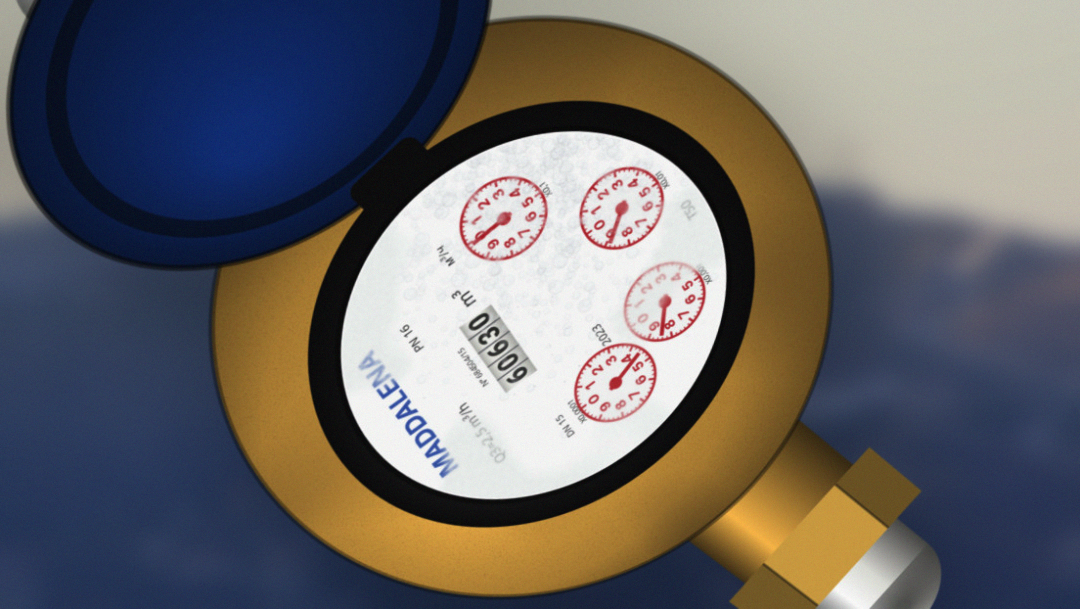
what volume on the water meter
60629.9884 m³
